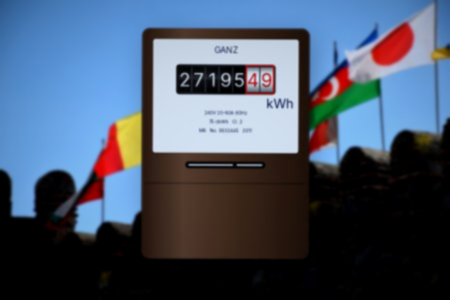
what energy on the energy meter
27195.49 kWh
